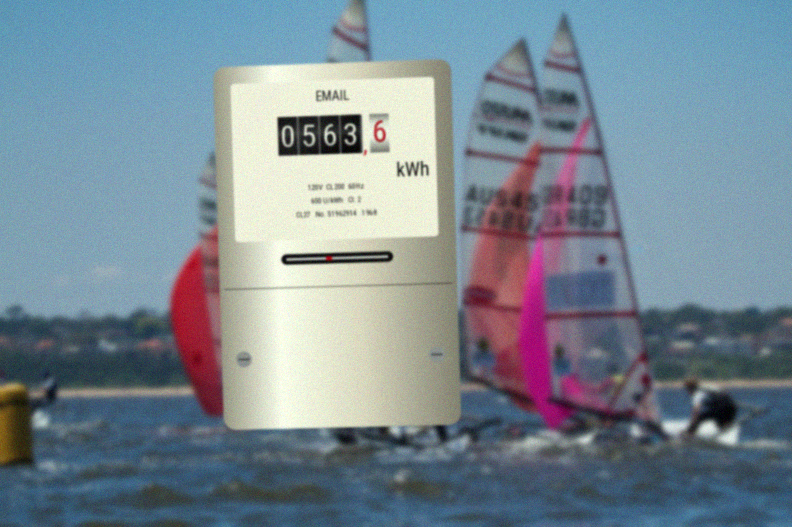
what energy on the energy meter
563.6 kWh
